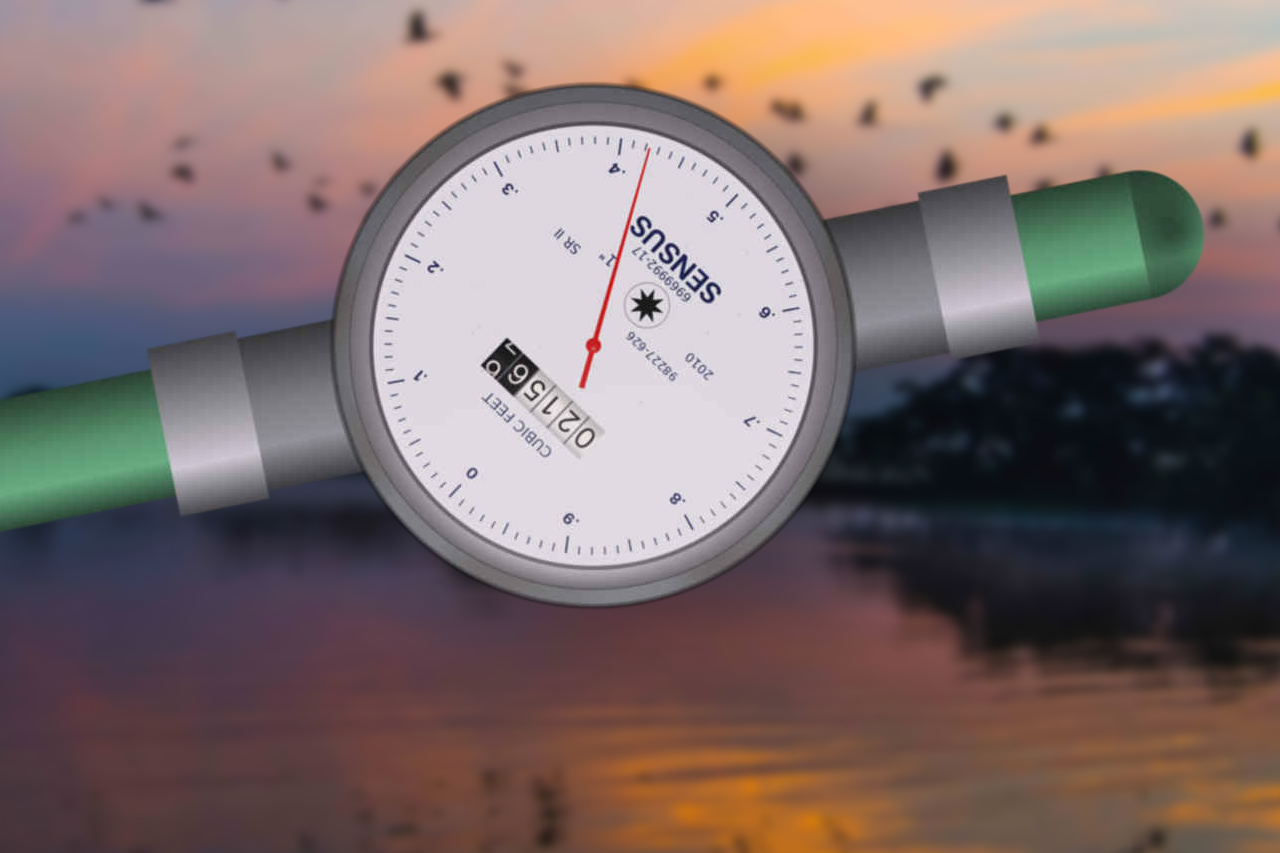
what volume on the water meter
21566.42 ft³
